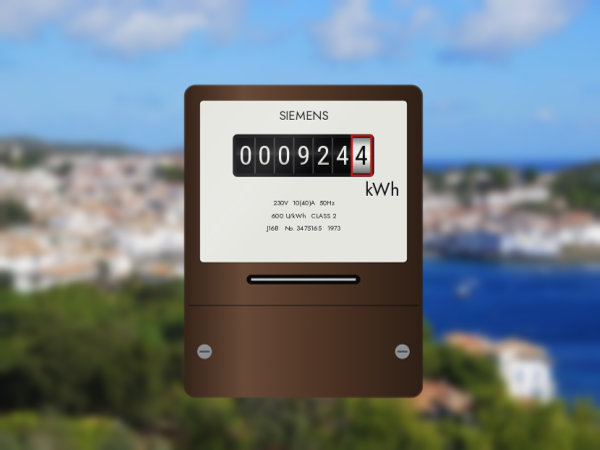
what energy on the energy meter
924.4 kWh
